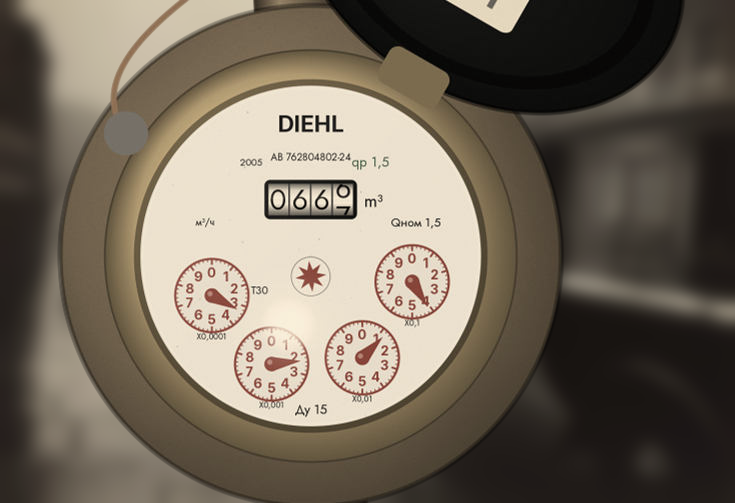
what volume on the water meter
666.4123 m³
